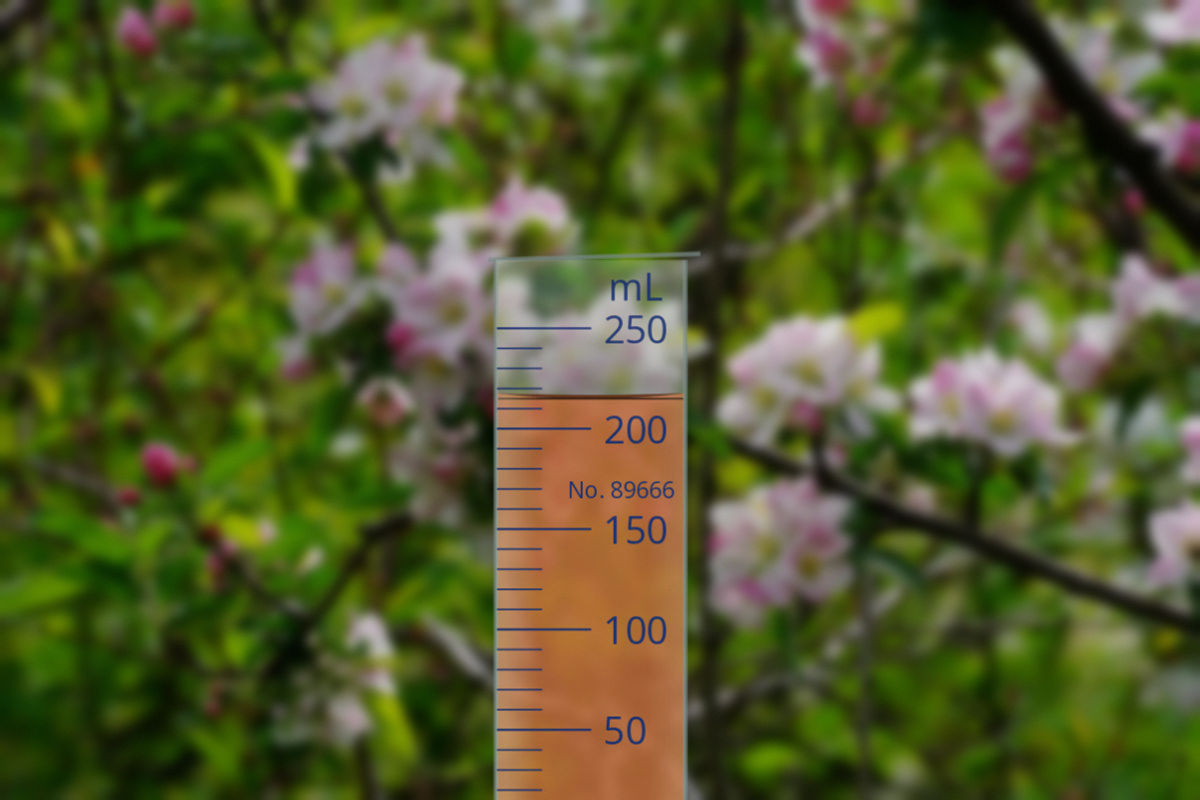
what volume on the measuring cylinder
215 mL
